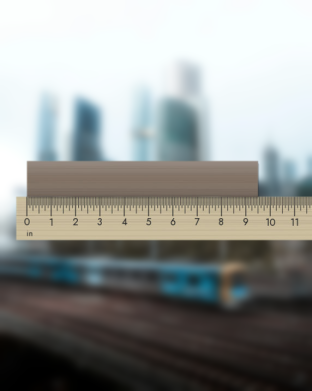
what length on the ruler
9.5 in
